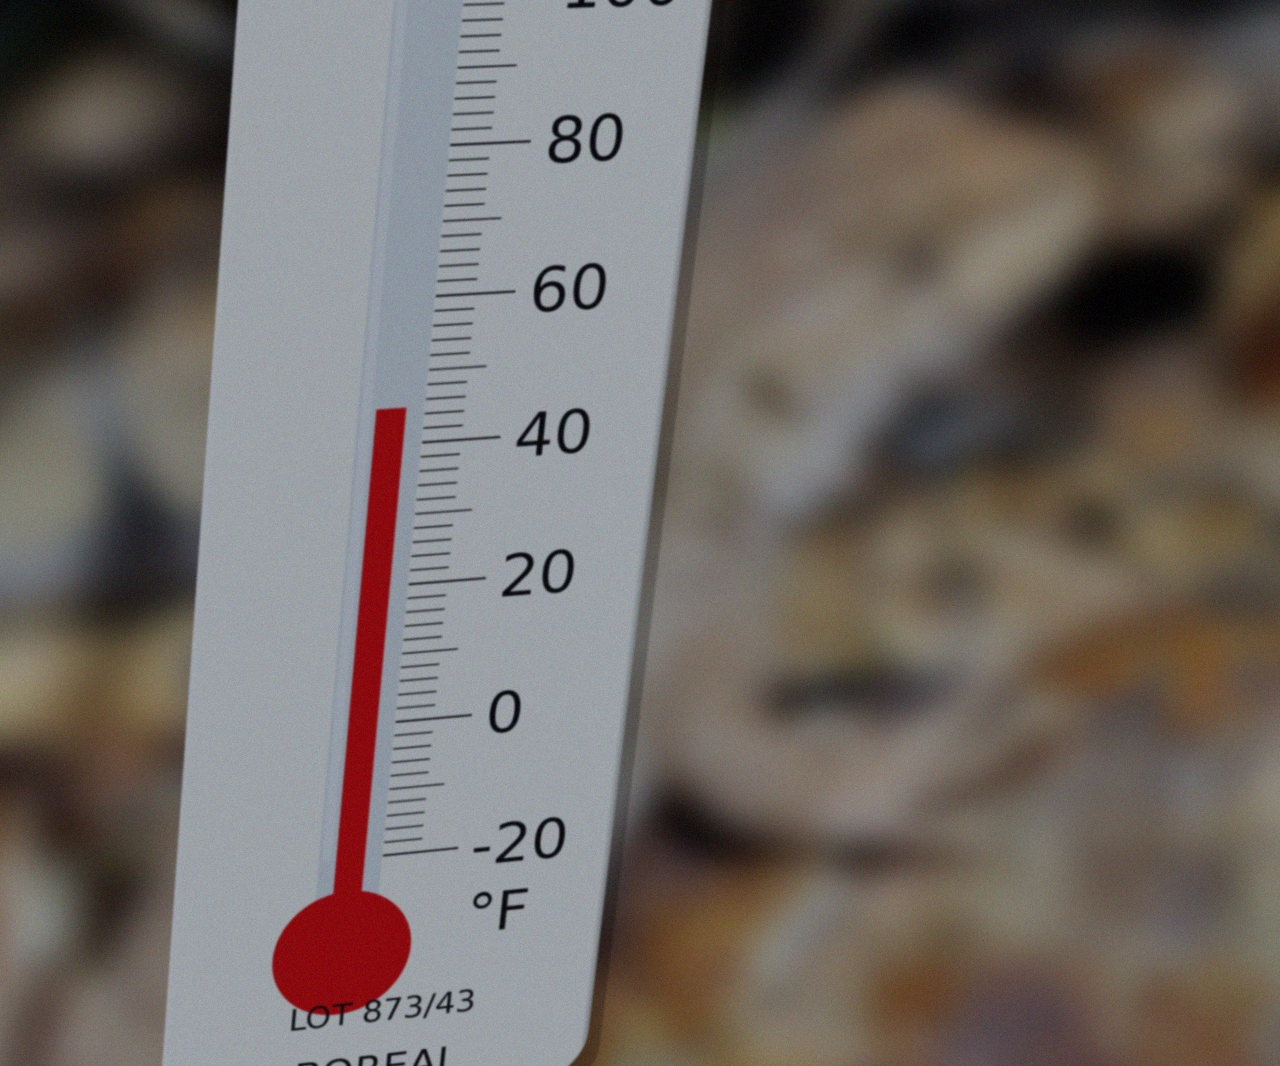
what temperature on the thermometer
45 °F
